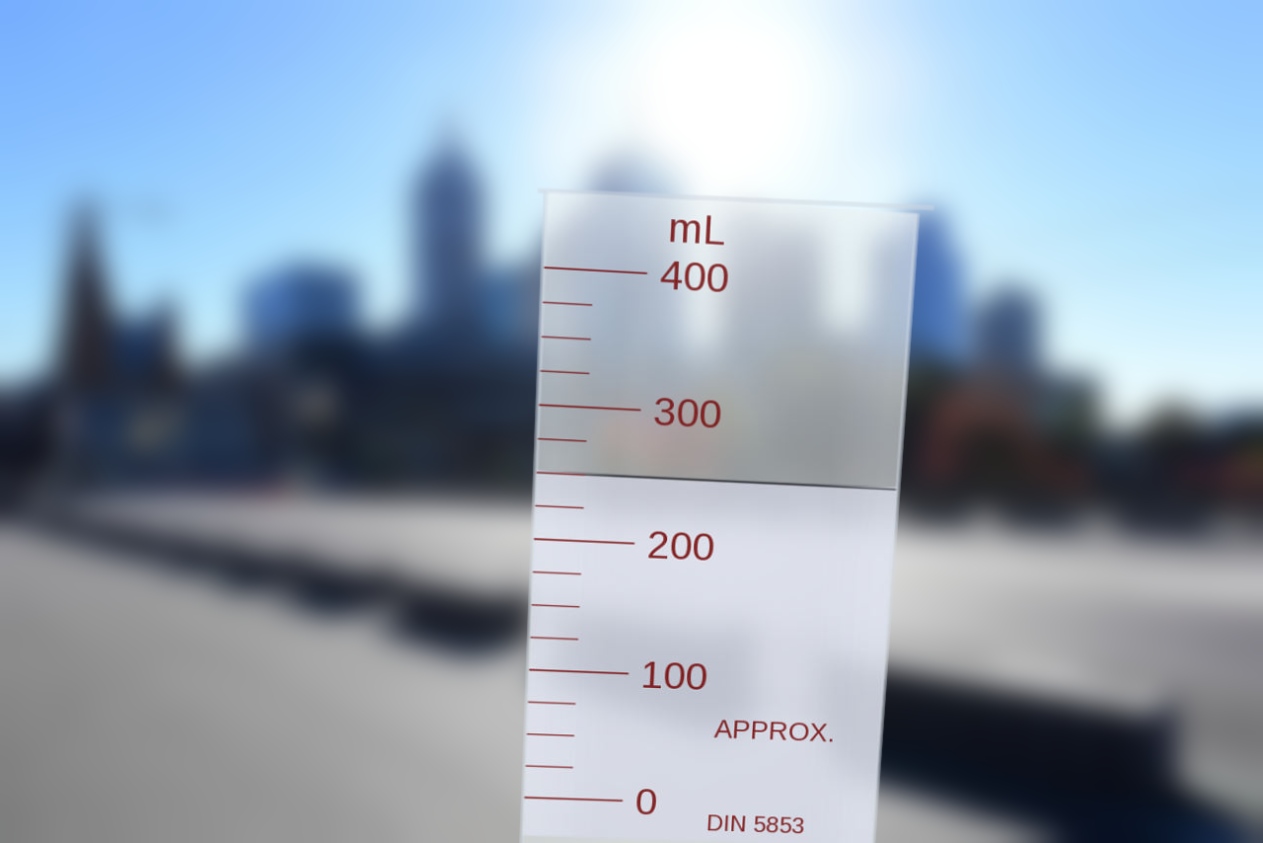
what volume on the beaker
250 mL
